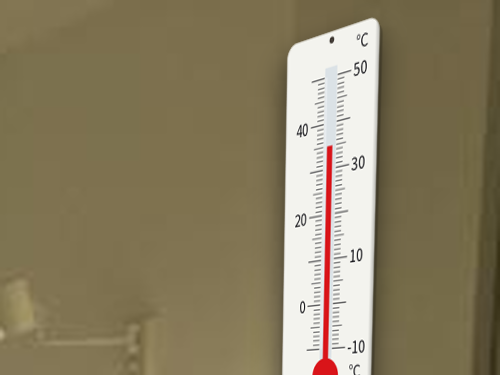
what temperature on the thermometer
35 °C
